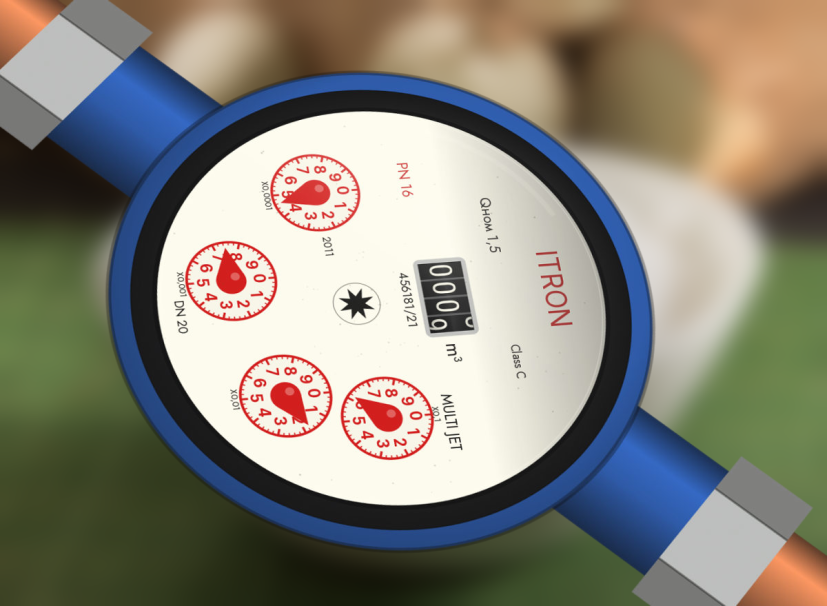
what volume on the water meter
8.6174 m³
